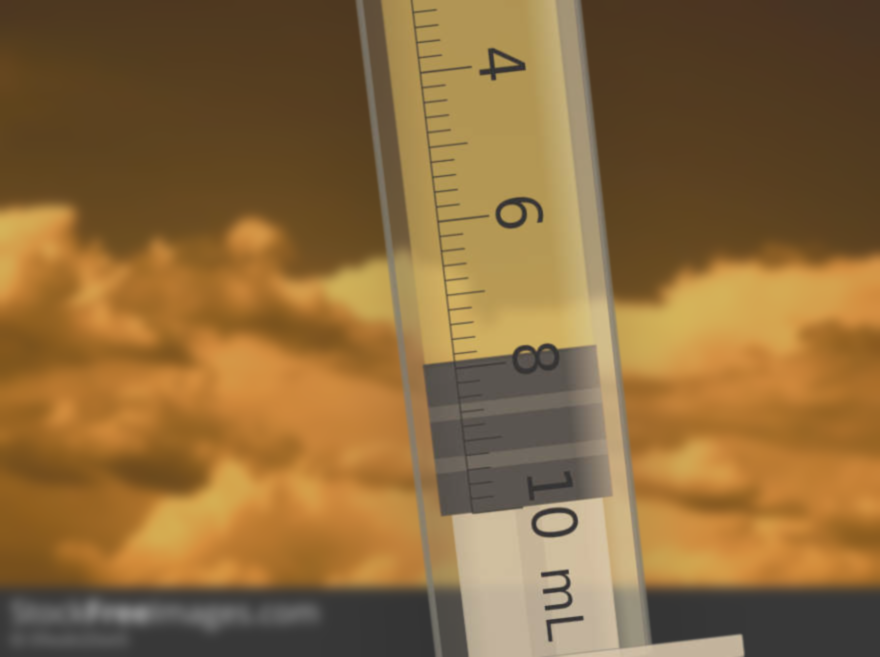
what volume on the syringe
7.9 mL
